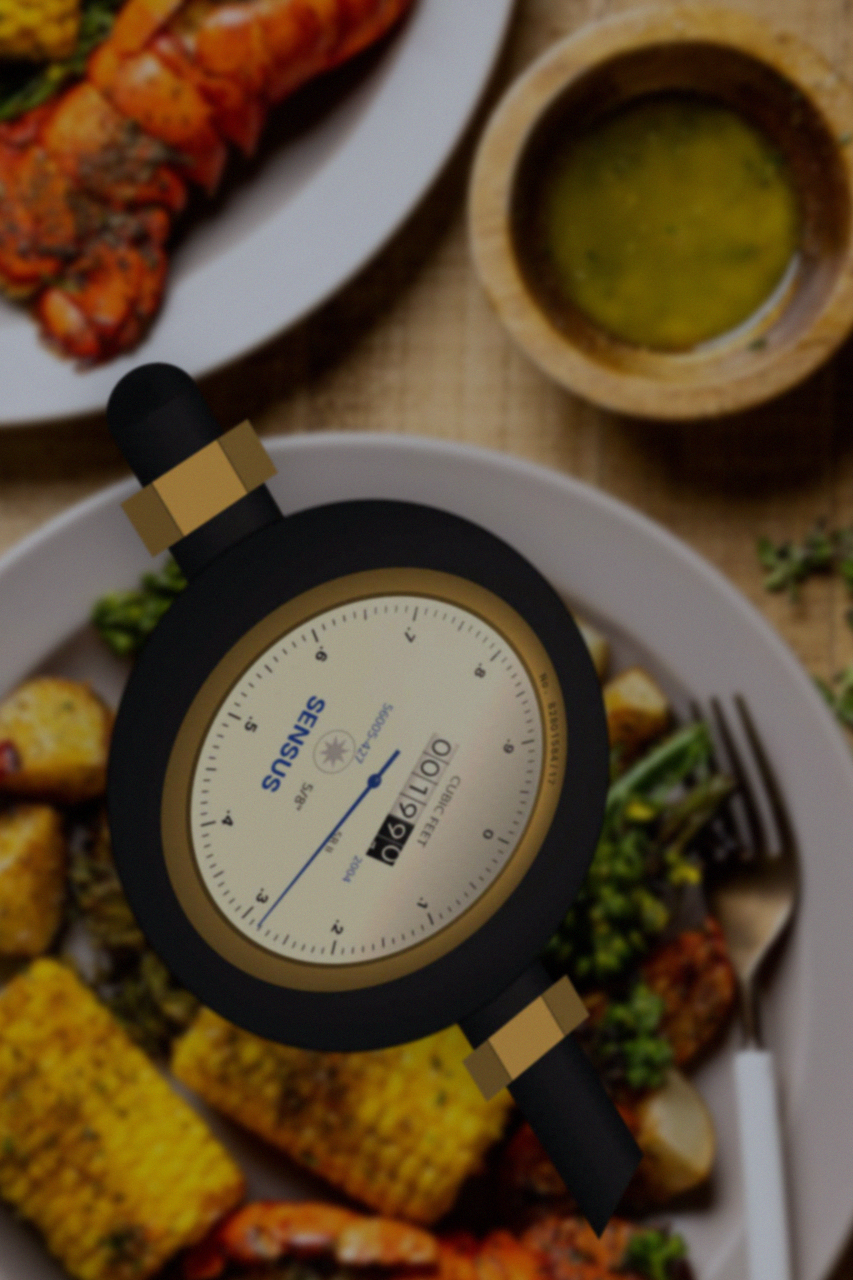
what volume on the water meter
1990.28 ft³
